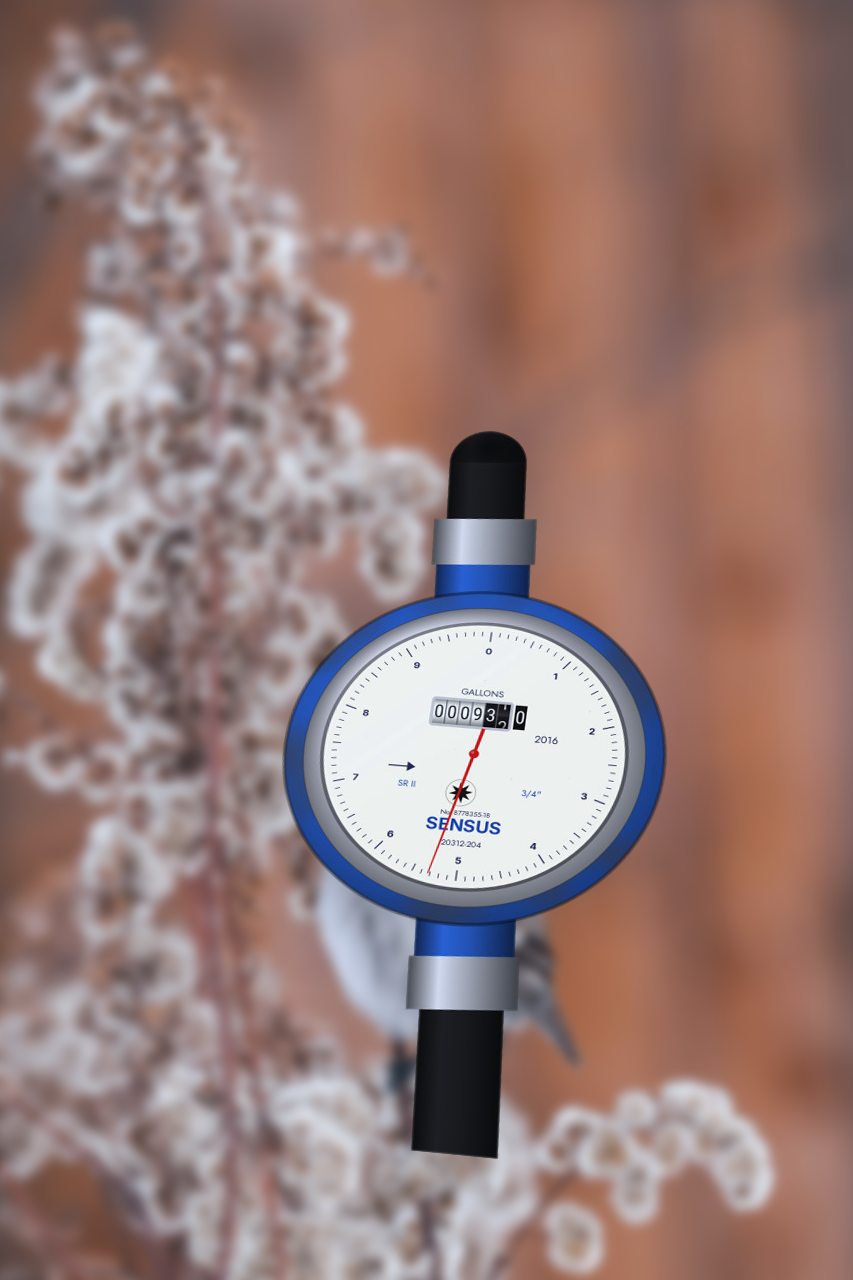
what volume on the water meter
9315.3 gal
